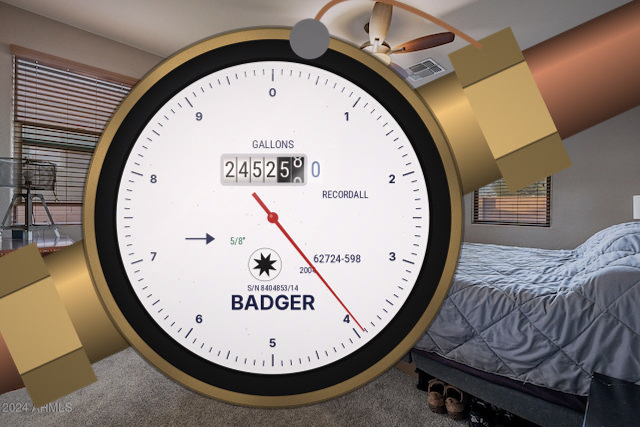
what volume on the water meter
2452583.9 gal
